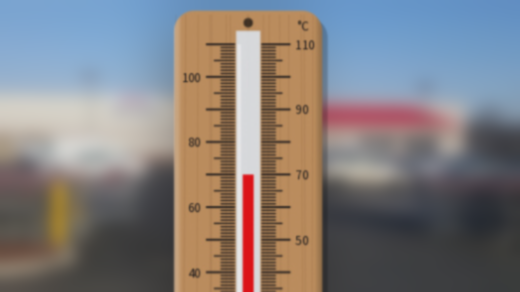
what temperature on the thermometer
70 °C
